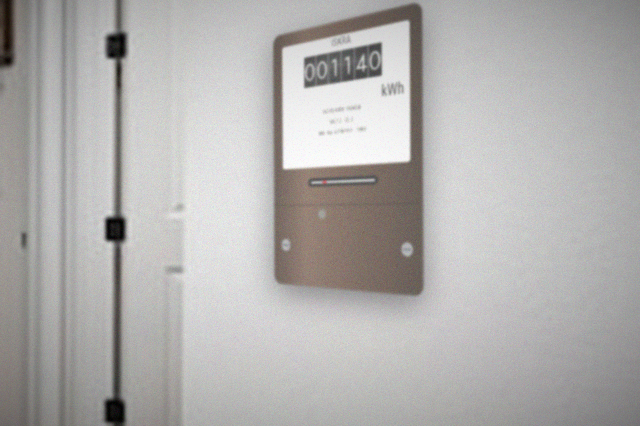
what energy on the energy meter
1140 kWh
